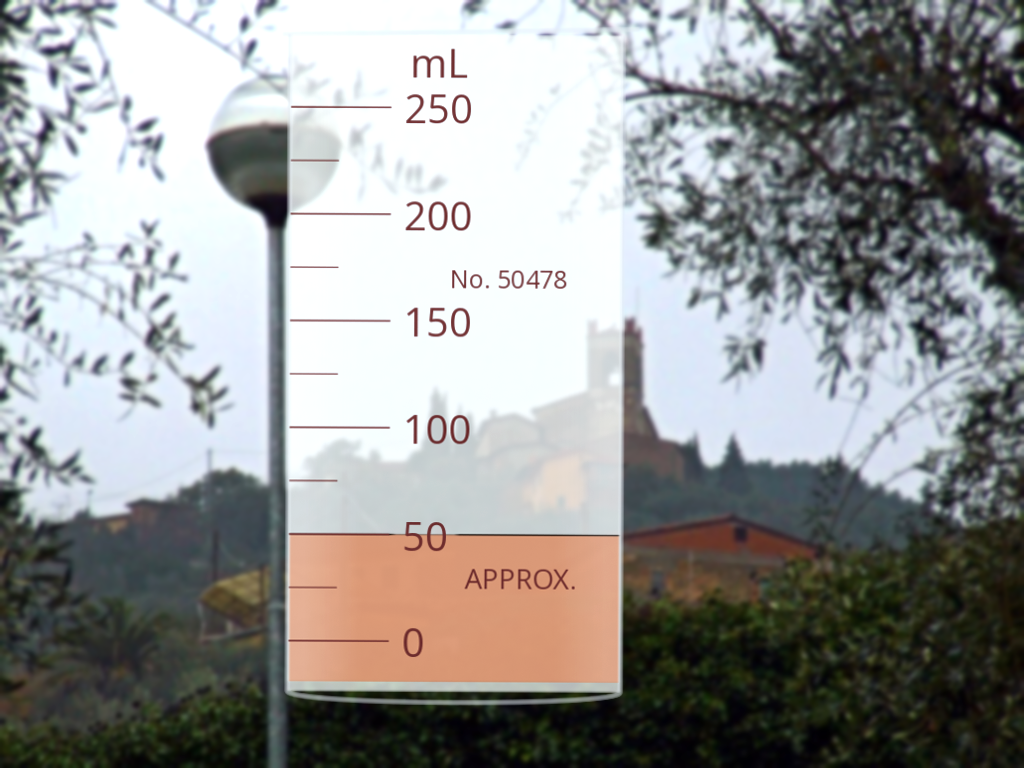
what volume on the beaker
50 mL
